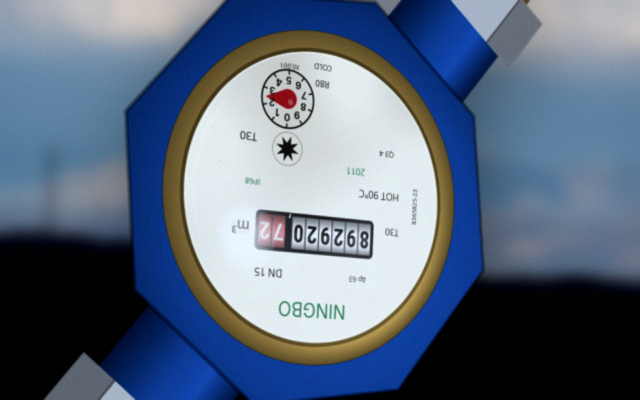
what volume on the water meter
892920.722 m³
